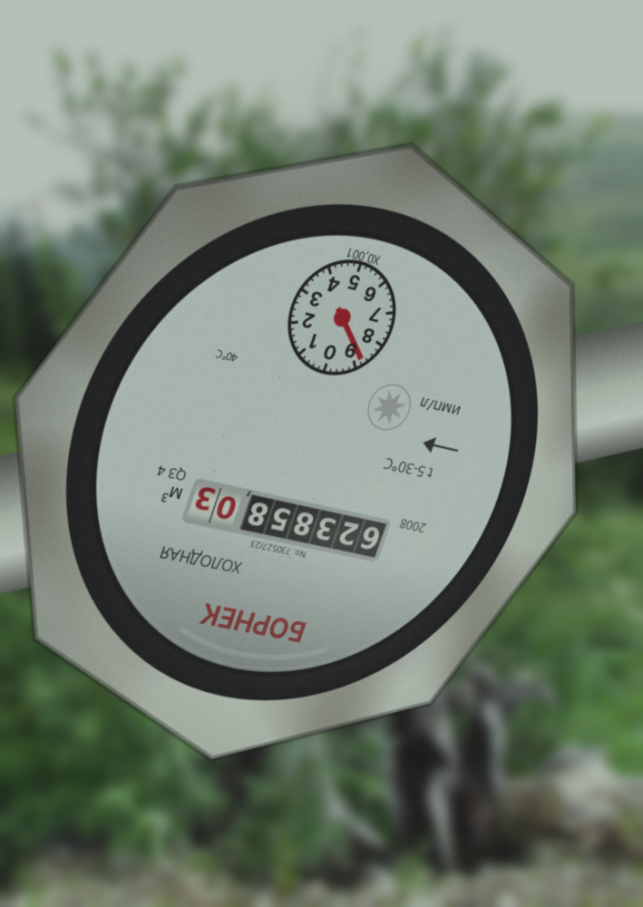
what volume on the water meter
623858.028 m³
